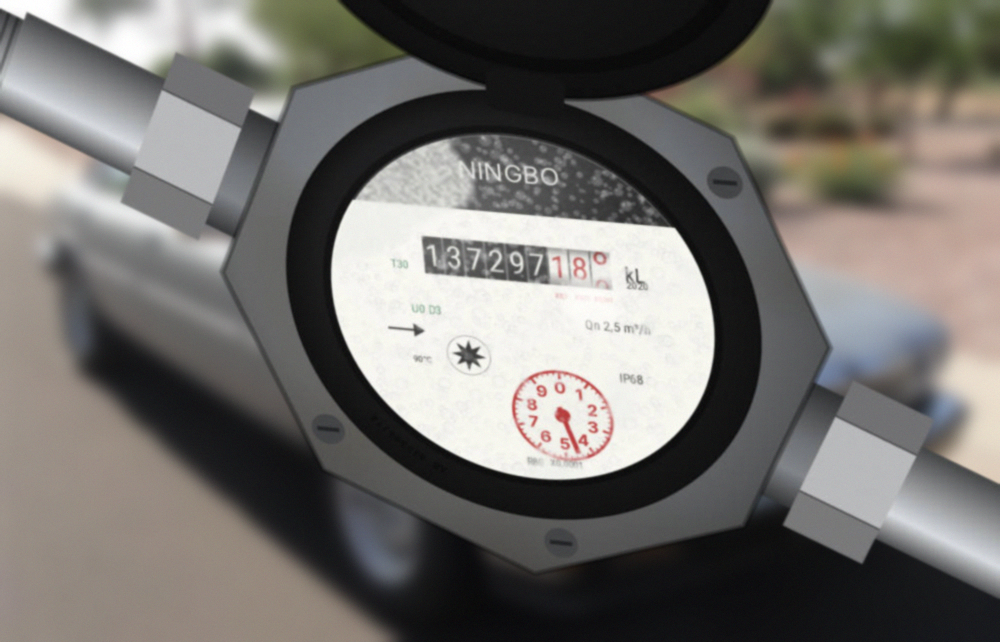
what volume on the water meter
137297.1884 kL
